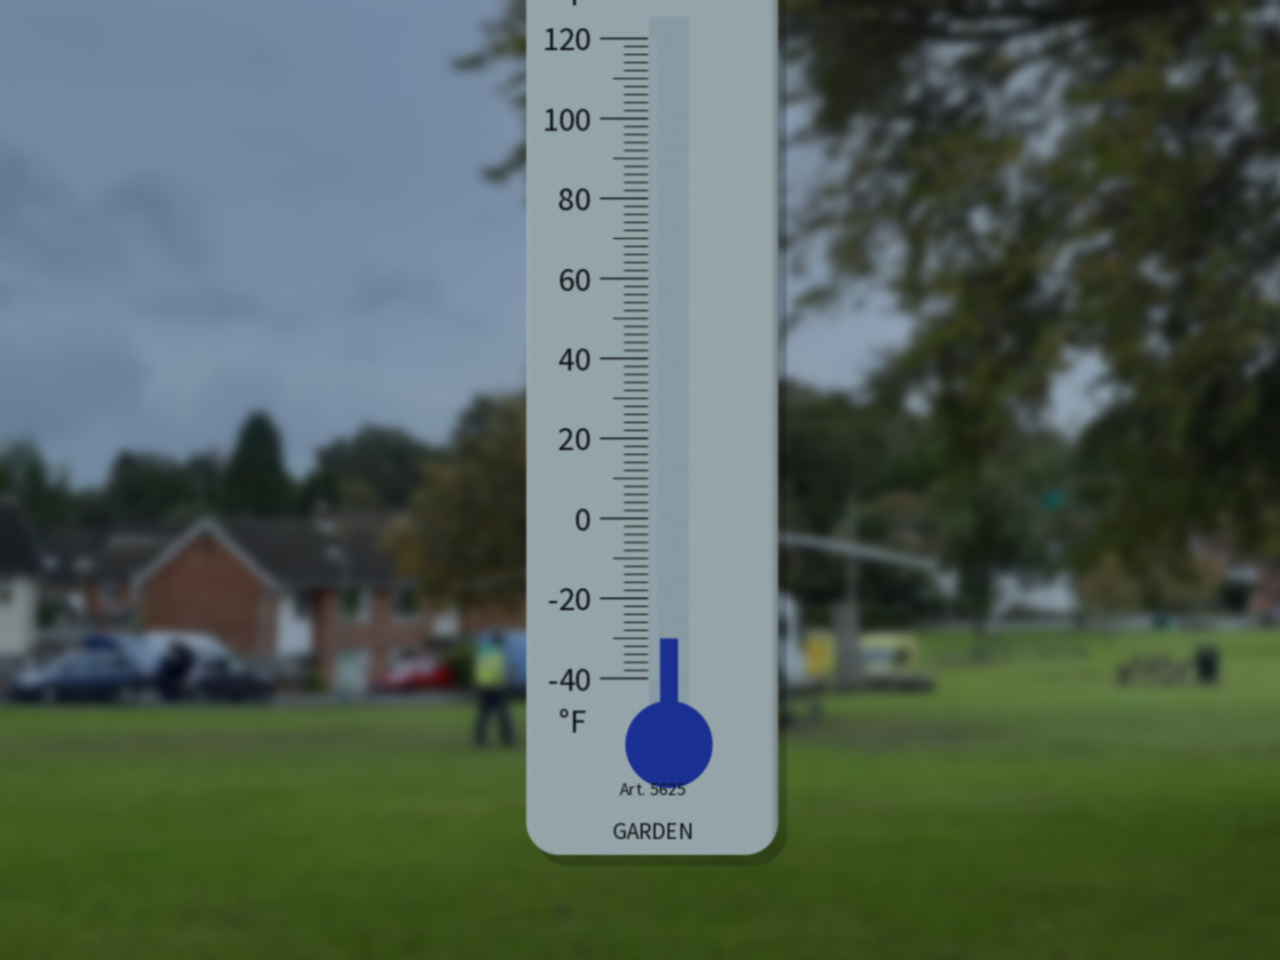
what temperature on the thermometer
-30 °F
